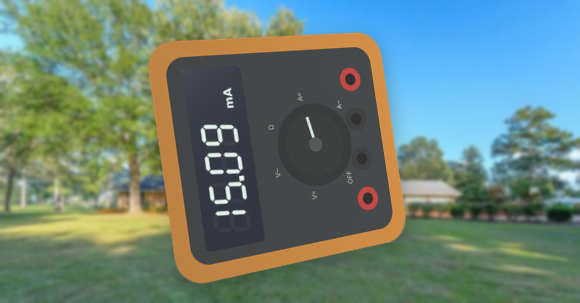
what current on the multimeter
15.09 mA
